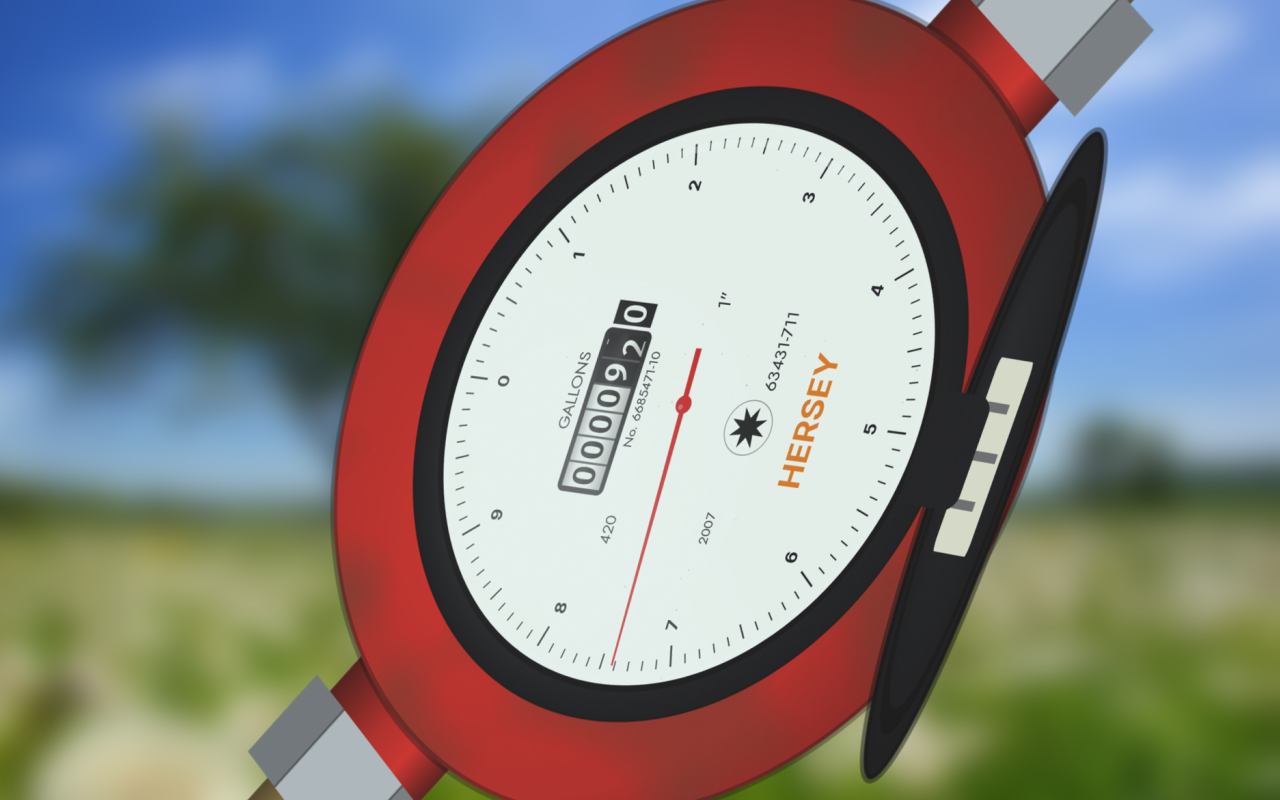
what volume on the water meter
917.4 gal
